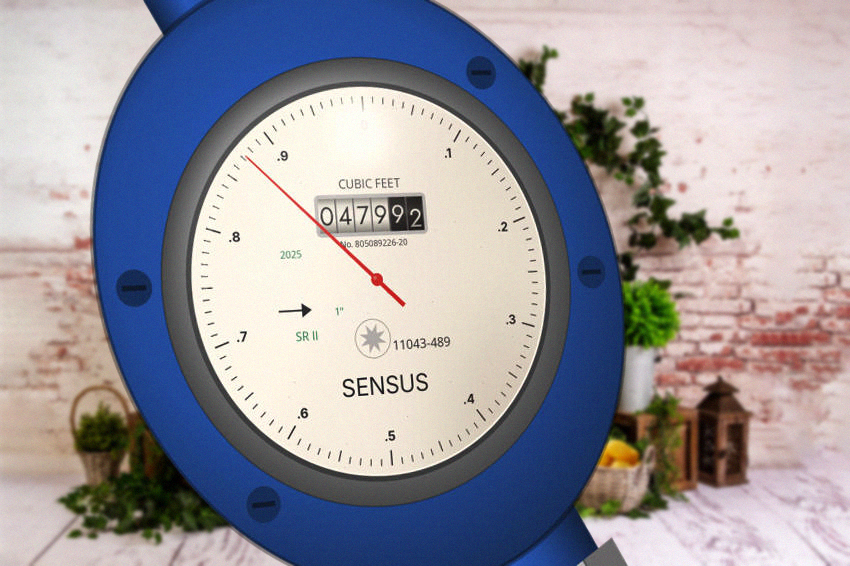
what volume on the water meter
47991.87 ft³
